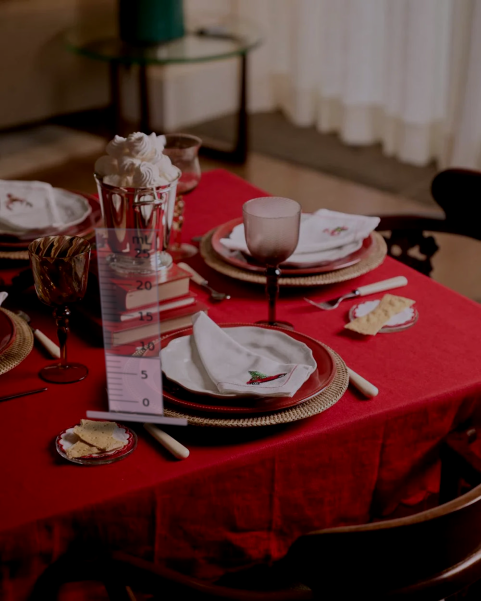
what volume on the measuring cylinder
8 mL
